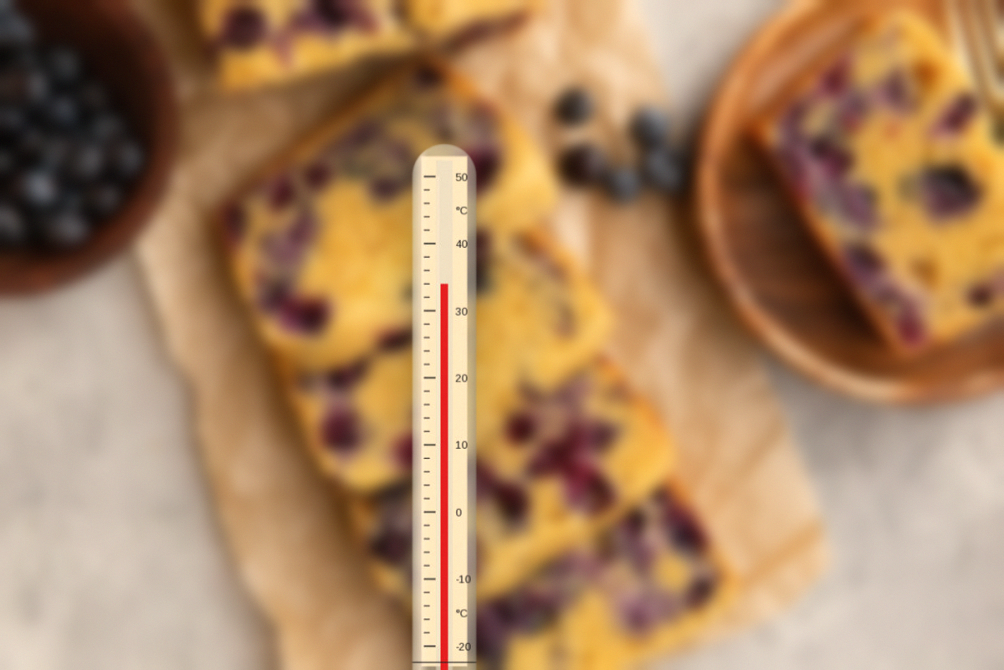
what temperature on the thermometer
34 °C
